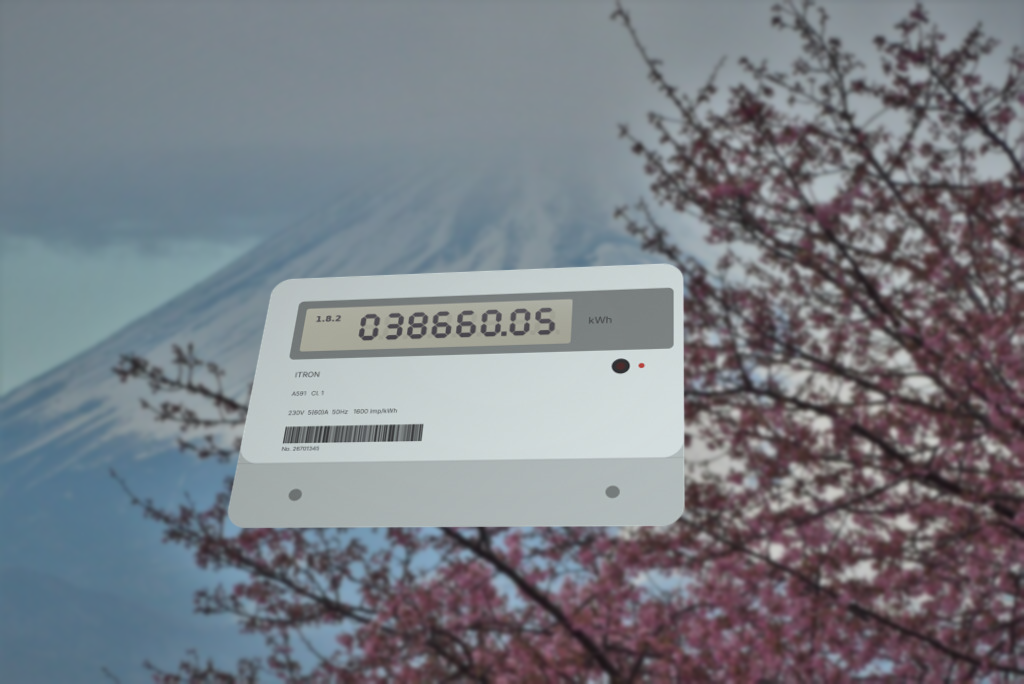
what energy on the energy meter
38660.05 kWh
